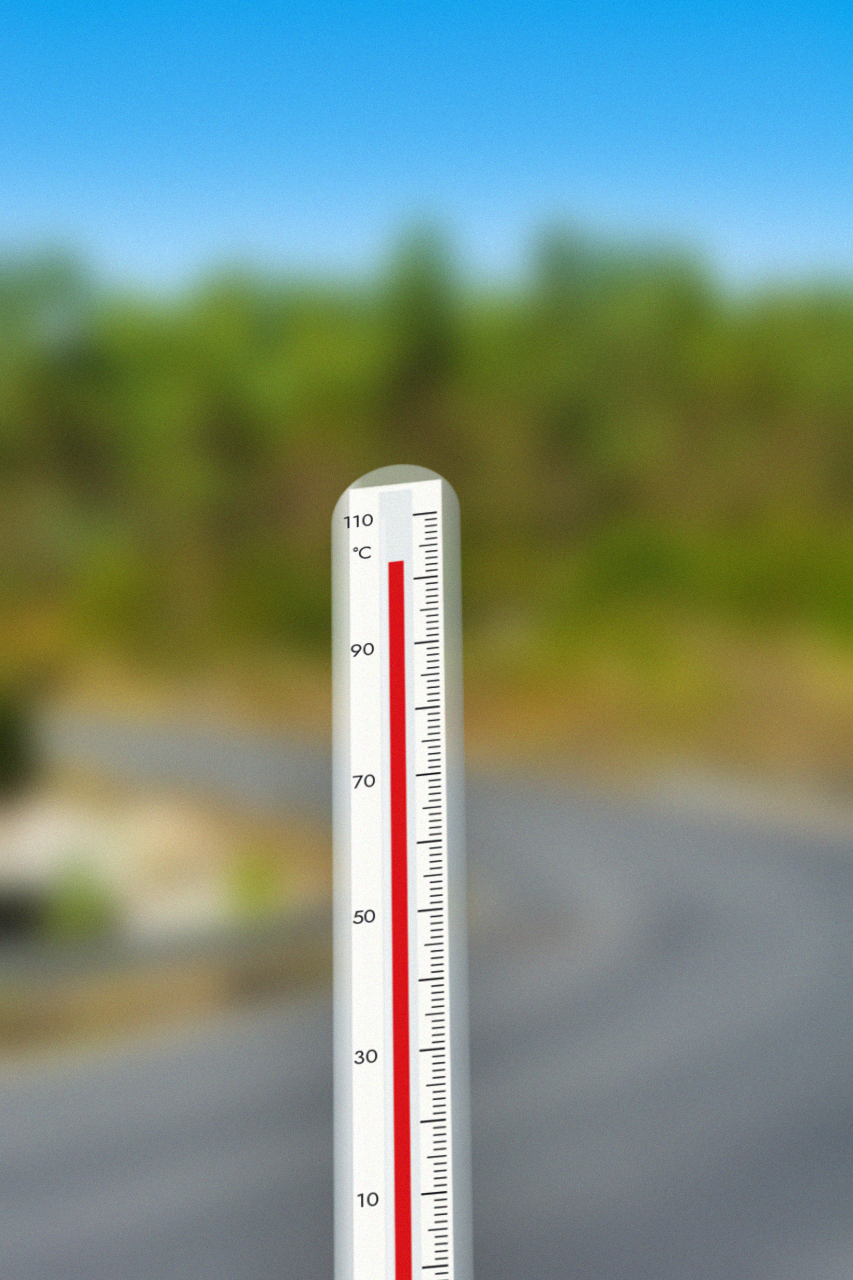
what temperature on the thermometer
103 °C
